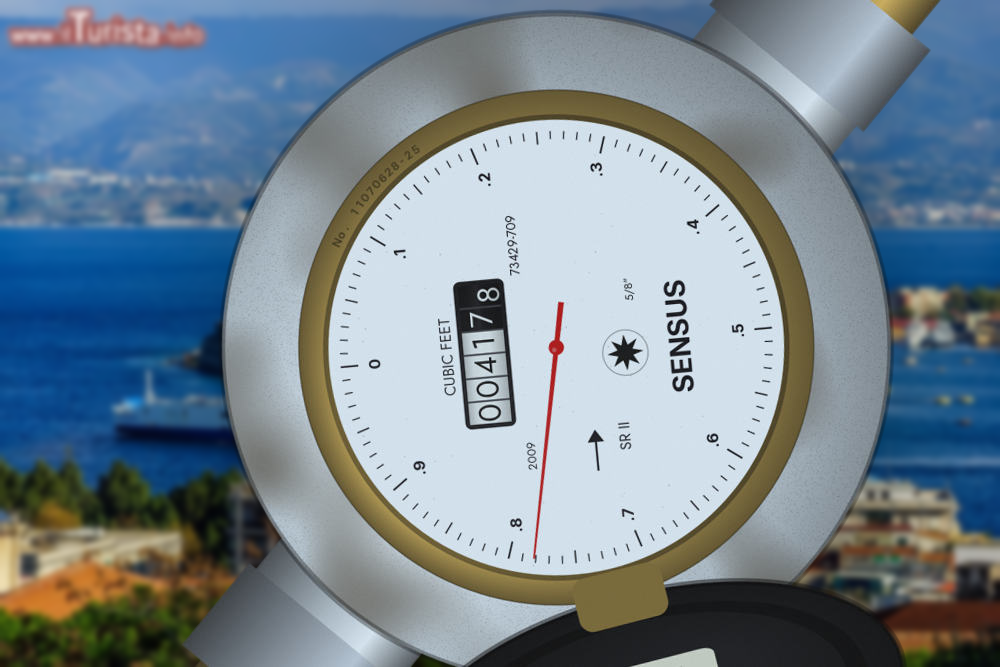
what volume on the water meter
4177.78 ft³
